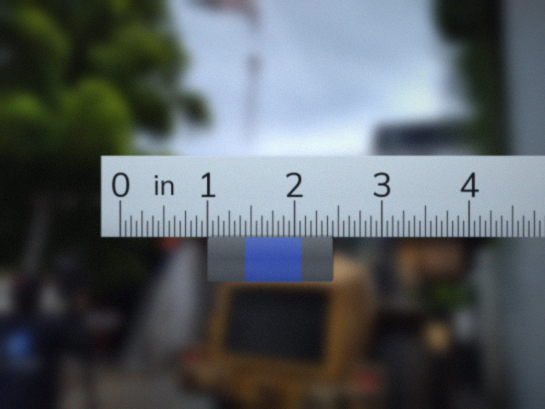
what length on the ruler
1.4375 in
